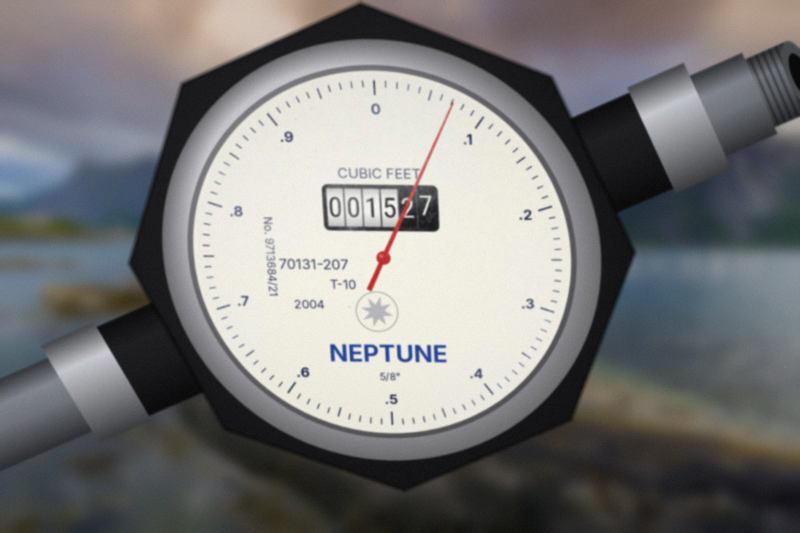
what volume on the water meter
1527.07 ft³
